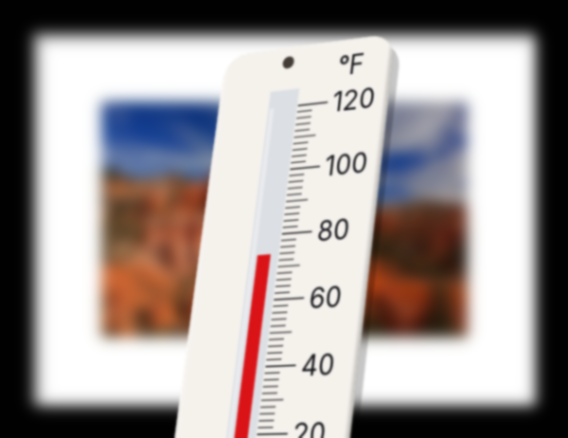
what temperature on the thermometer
74 °F
